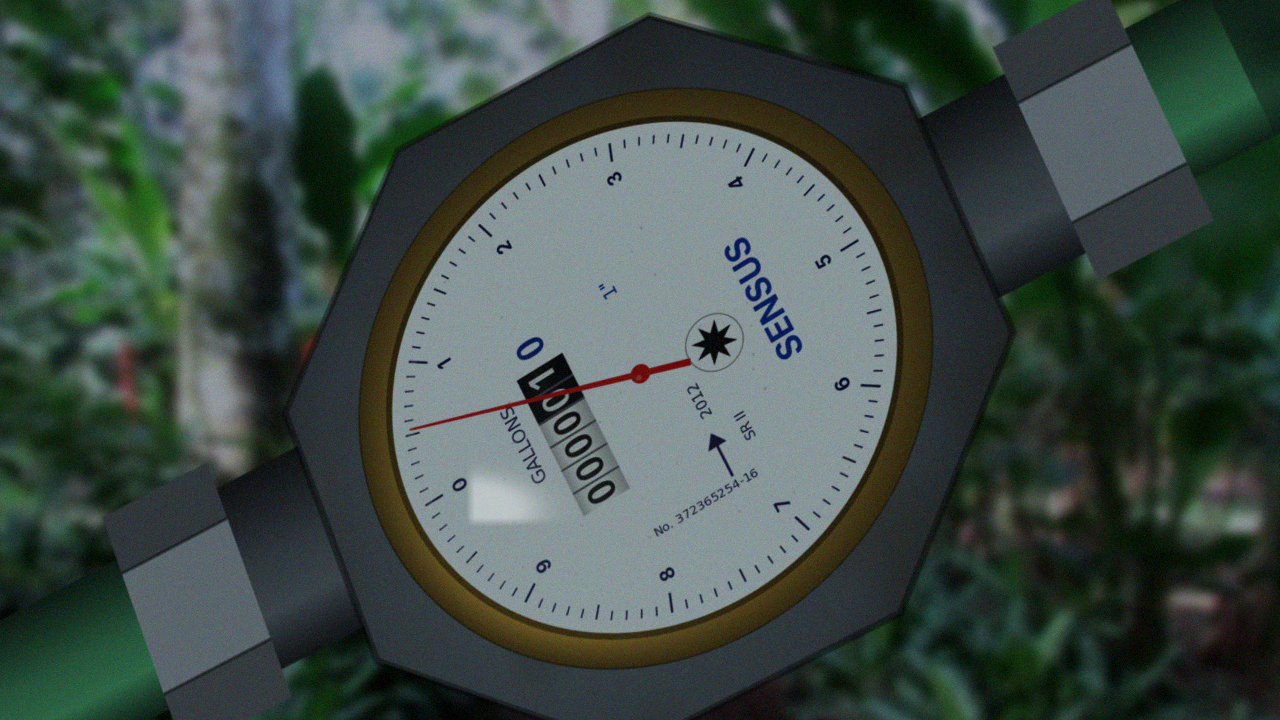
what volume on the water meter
10.5 gal
